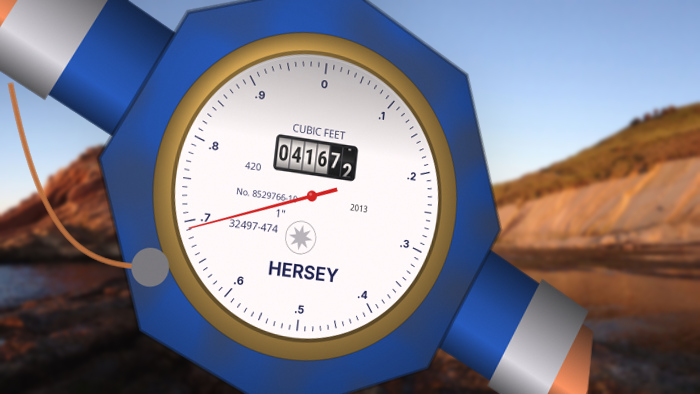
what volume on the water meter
41671.69 ft³
